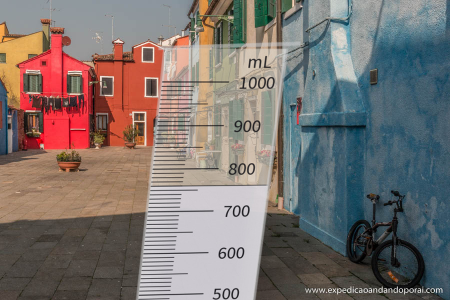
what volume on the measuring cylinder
760 mL
